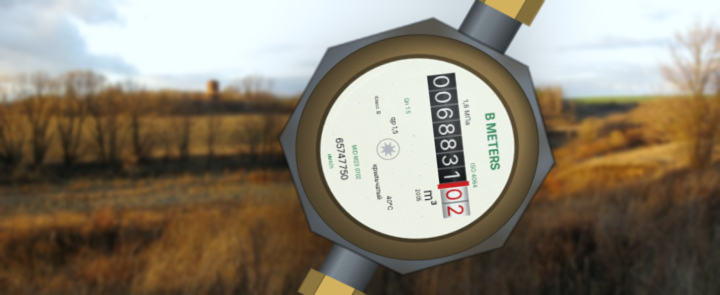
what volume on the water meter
68831.02 m³
